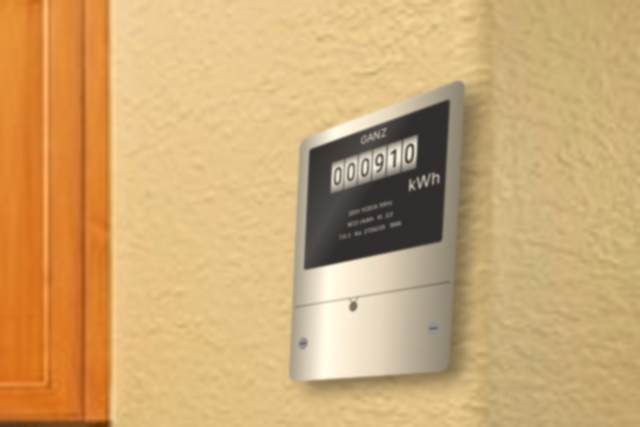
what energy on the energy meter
910 kWh
